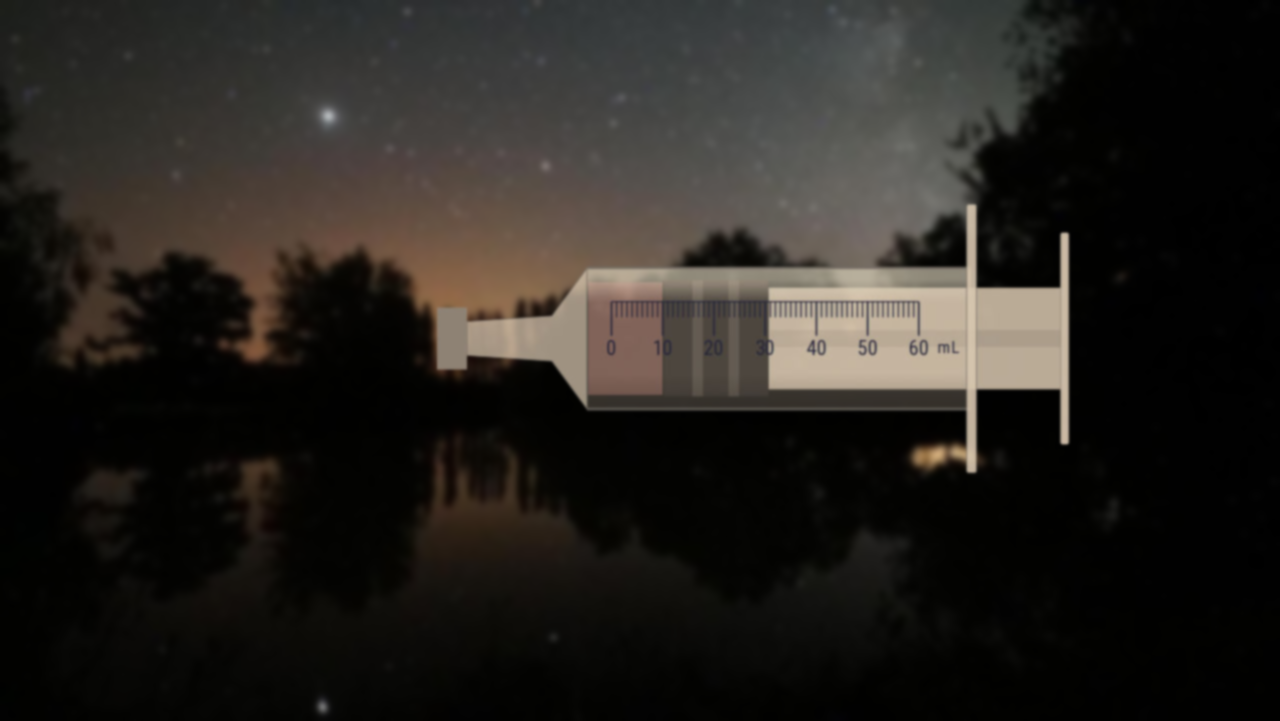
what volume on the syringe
10 mL
